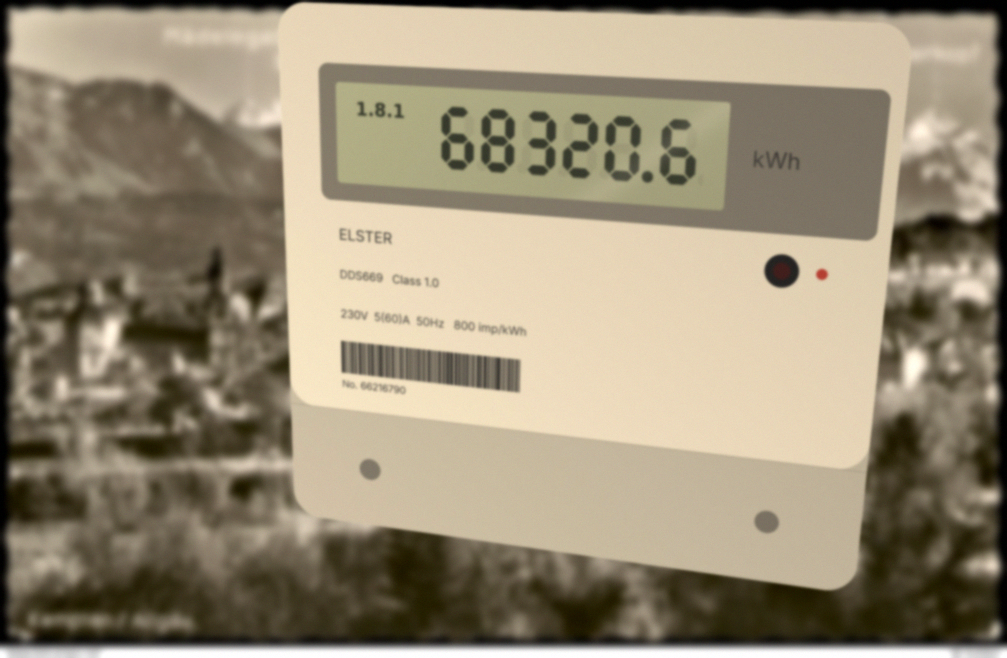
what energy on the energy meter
68320.6 kWh
